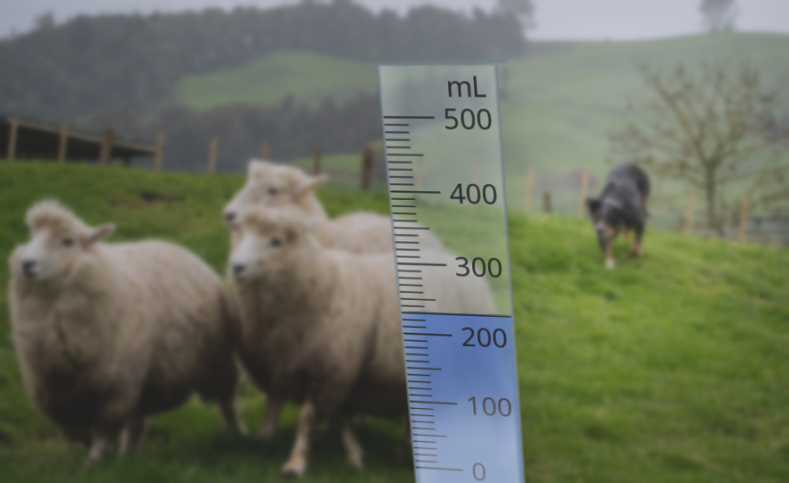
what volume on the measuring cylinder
230 mL
